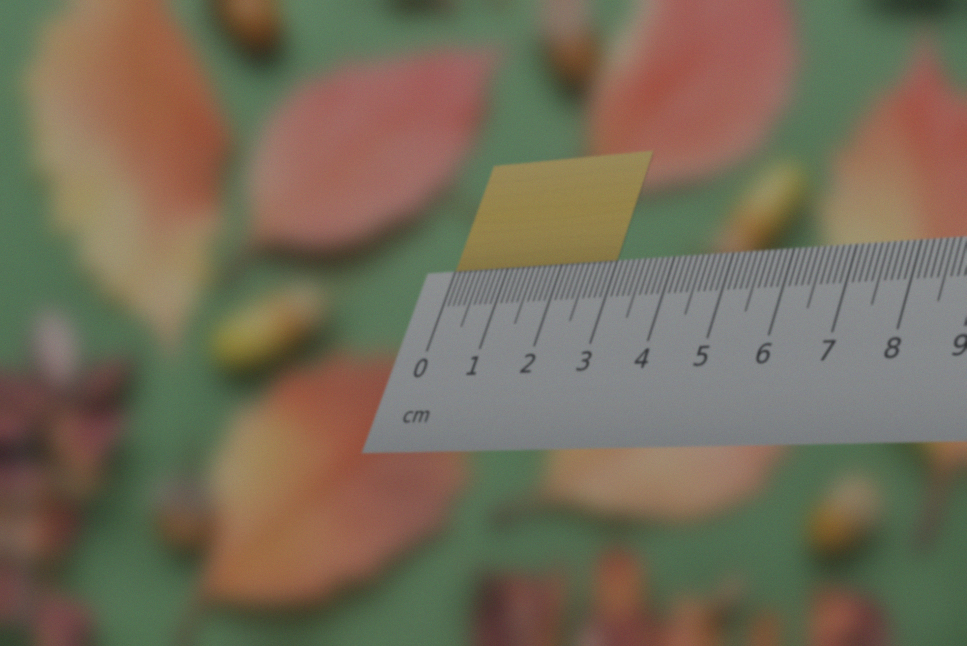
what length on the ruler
3 cm
